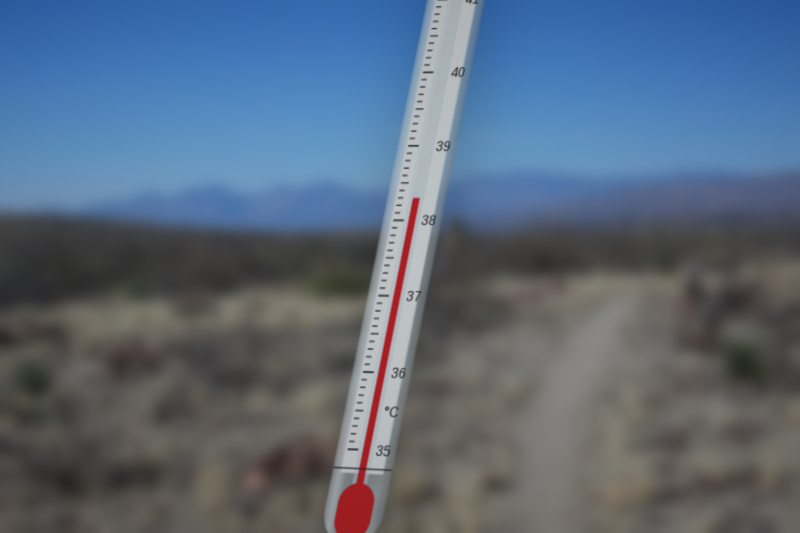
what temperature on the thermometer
38.3 °C
